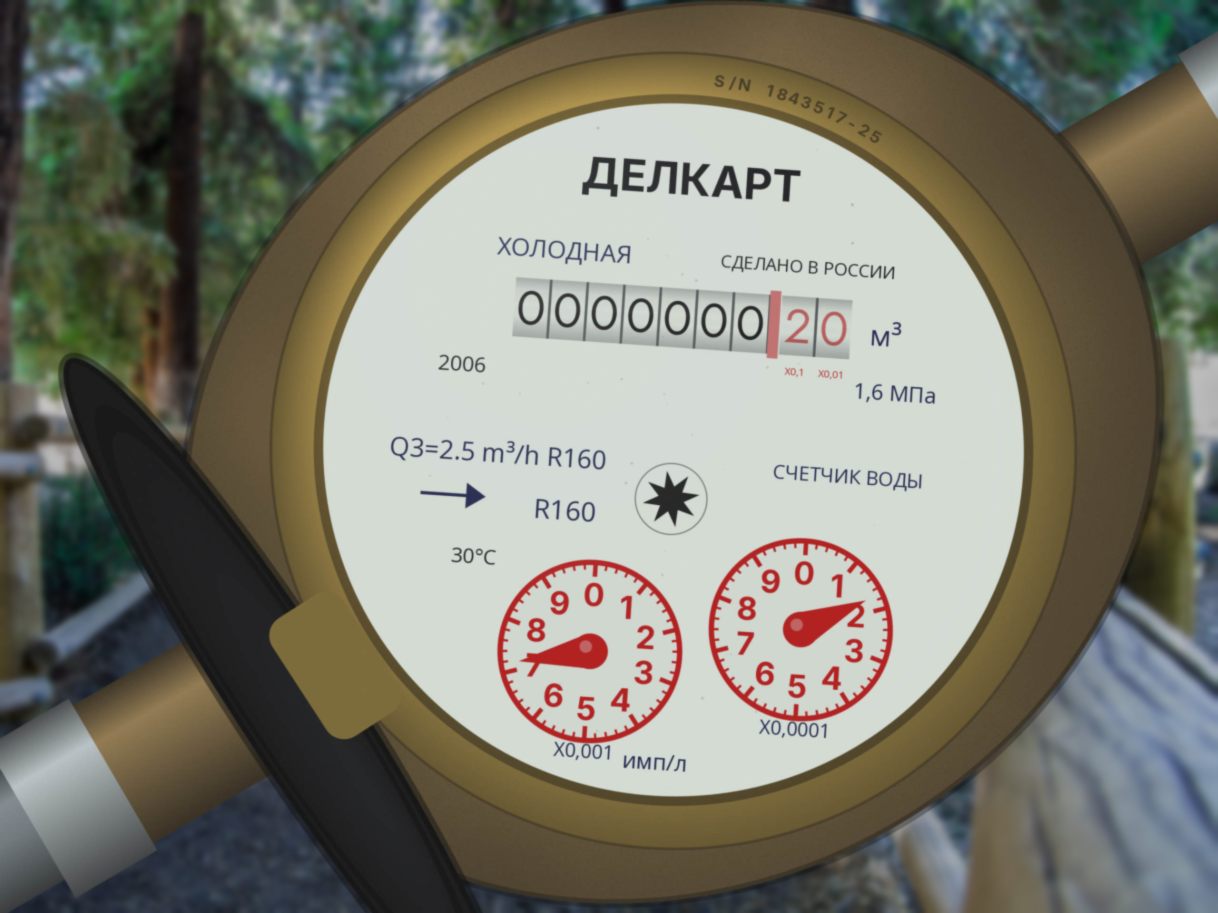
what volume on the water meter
0.2071 m³
